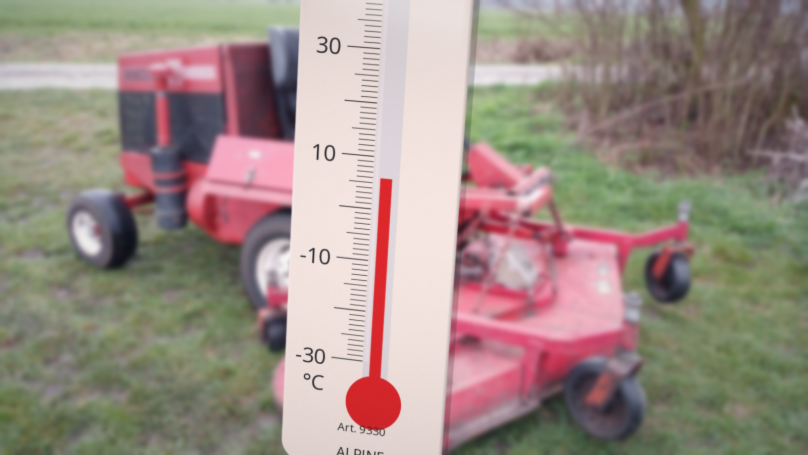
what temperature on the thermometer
6 °C
